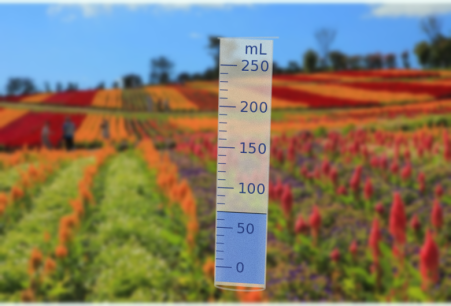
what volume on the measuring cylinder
70 mL
